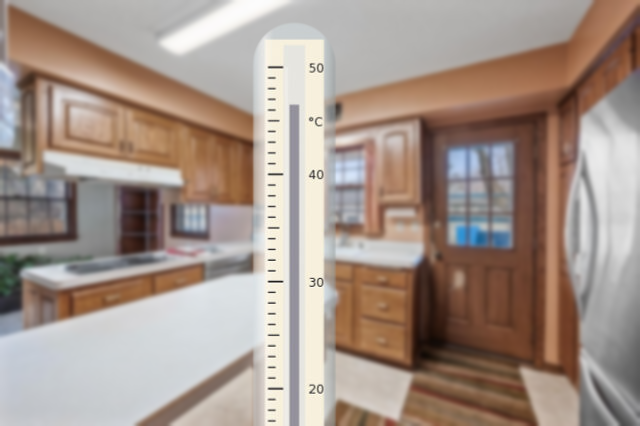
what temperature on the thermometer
46.5 °C
